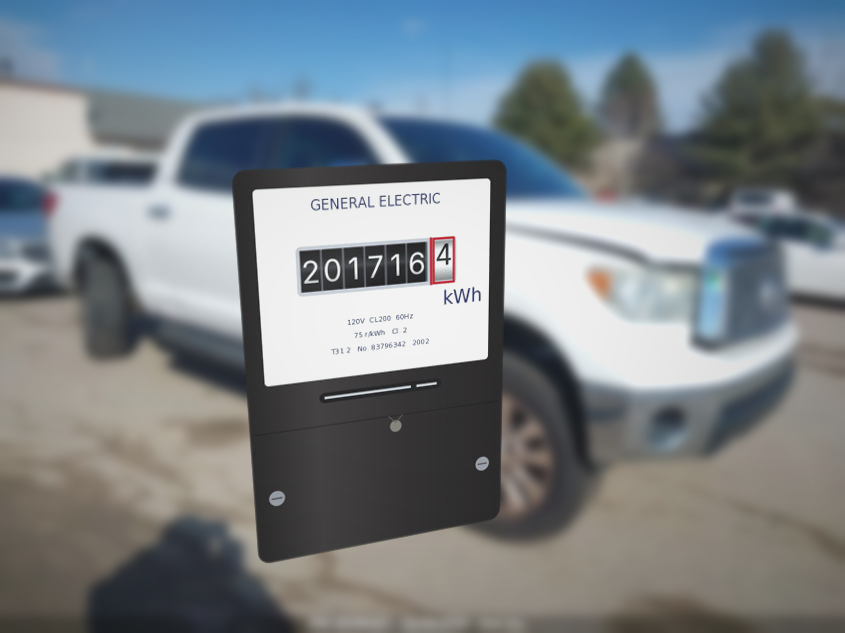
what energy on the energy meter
201716.4 kWh
